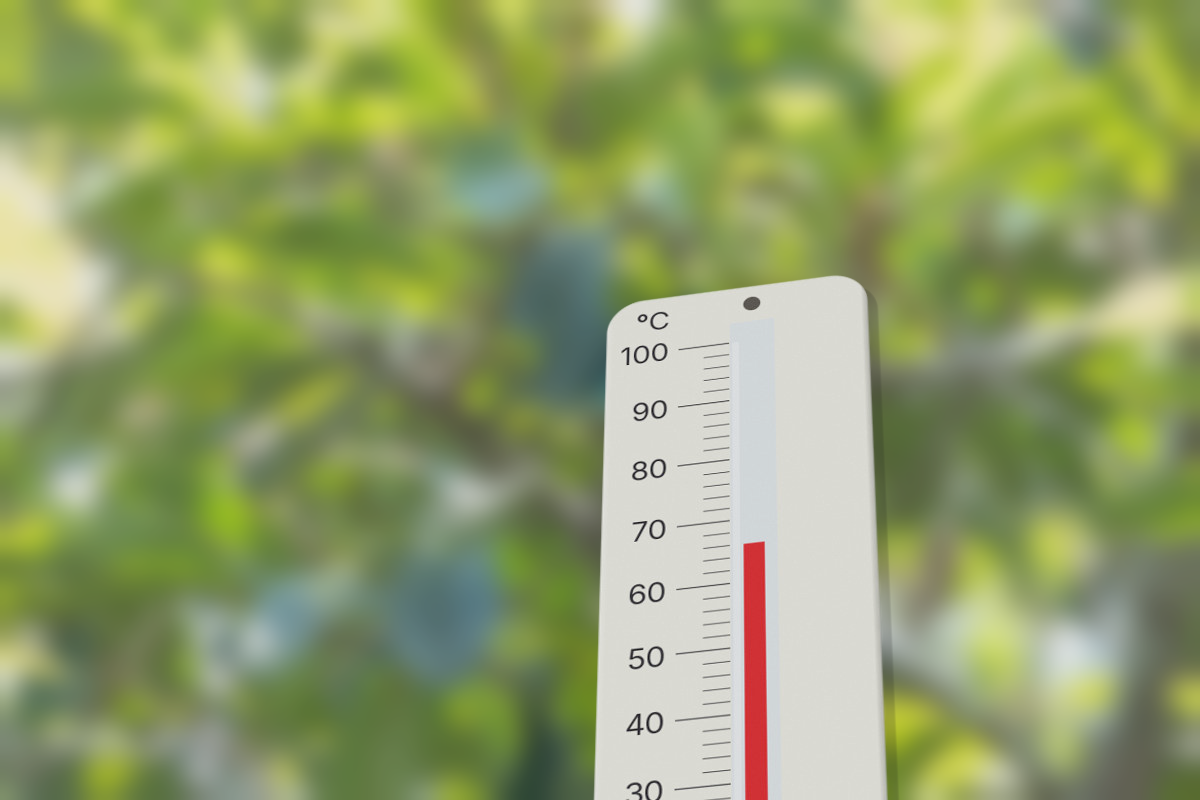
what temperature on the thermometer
66 °C
